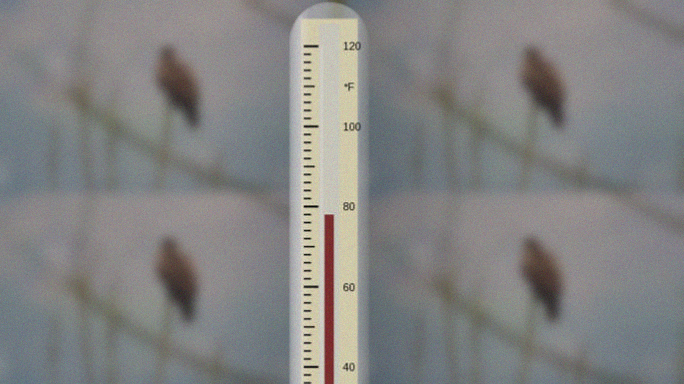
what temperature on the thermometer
78 °F
